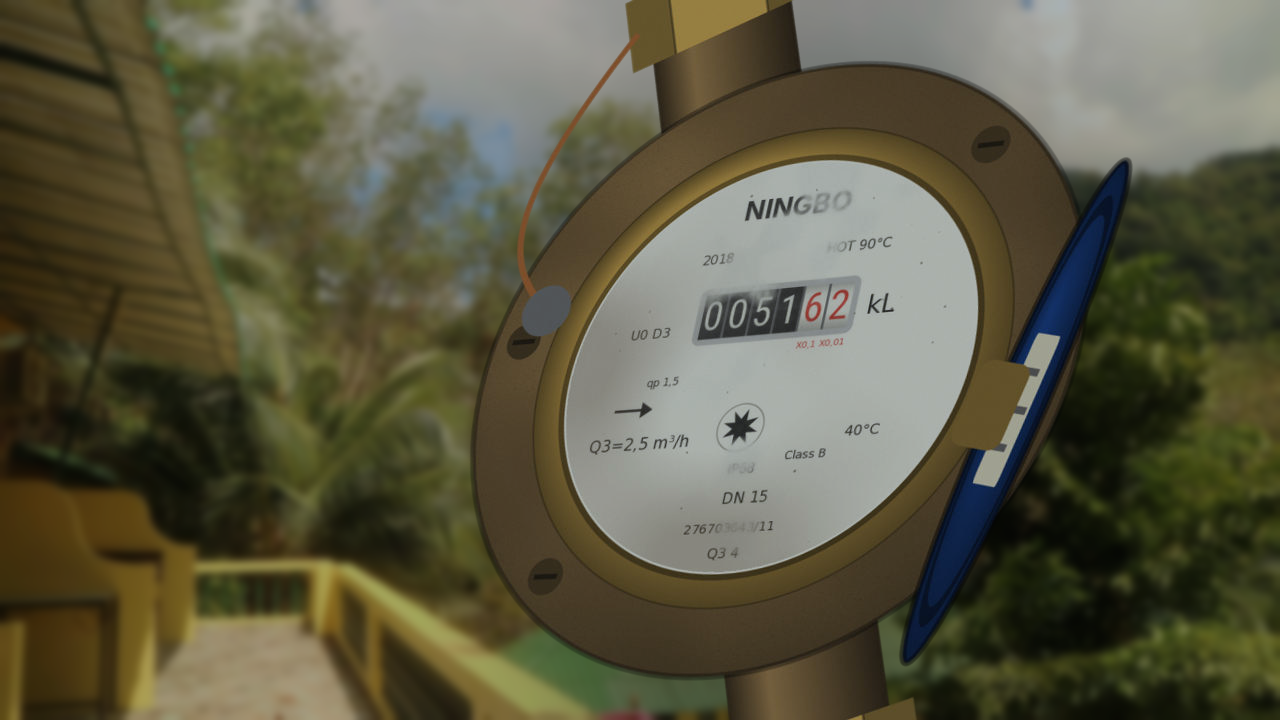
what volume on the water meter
51.62 kL
